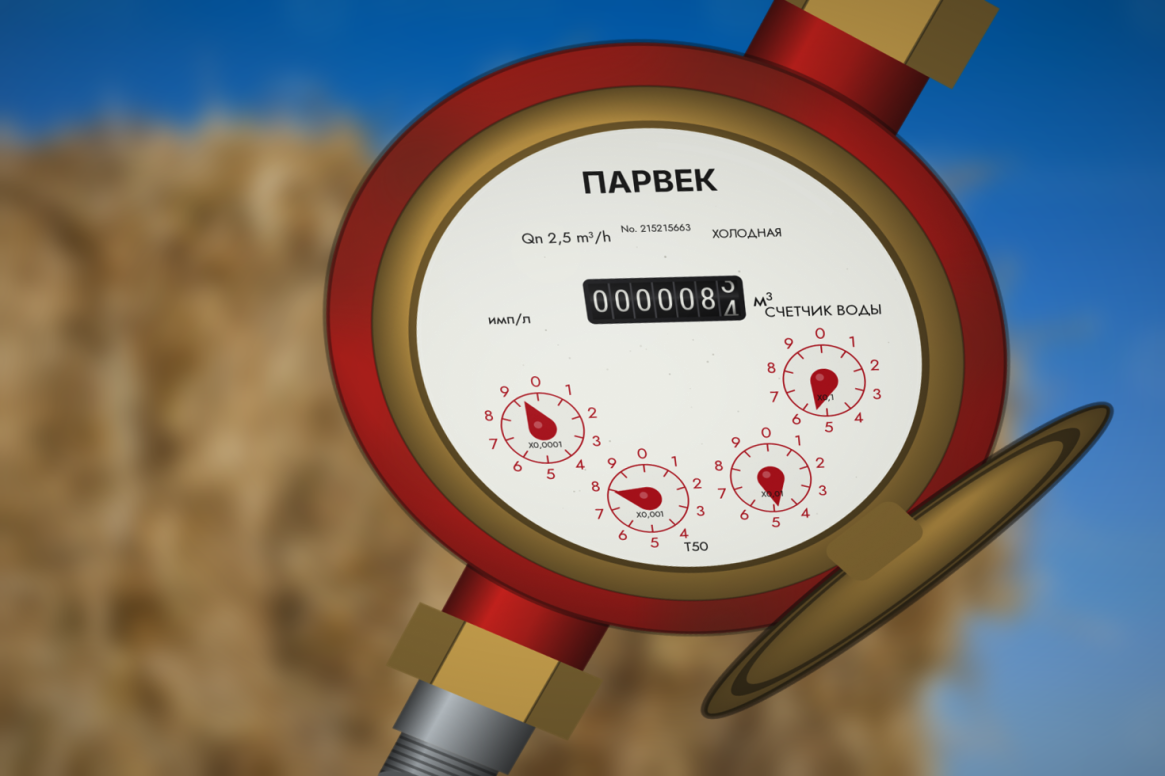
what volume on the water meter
83.5479 m³
